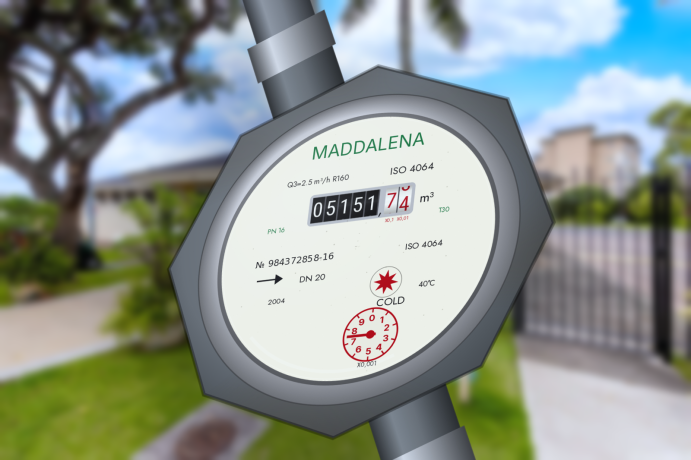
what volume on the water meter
5151.737 m³
